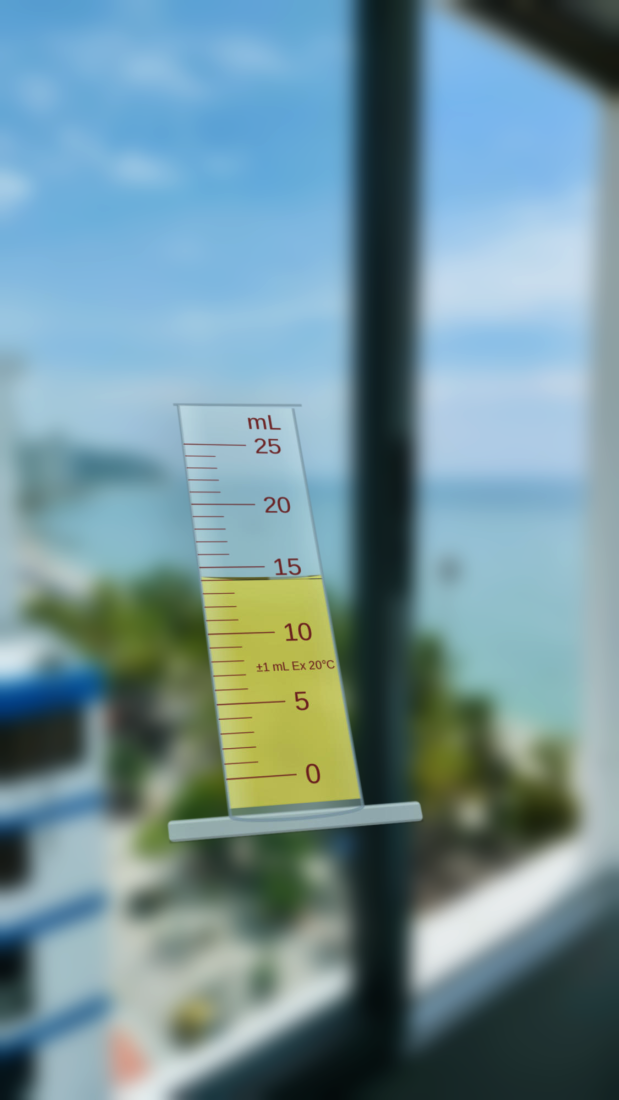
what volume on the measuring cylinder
14 mL
